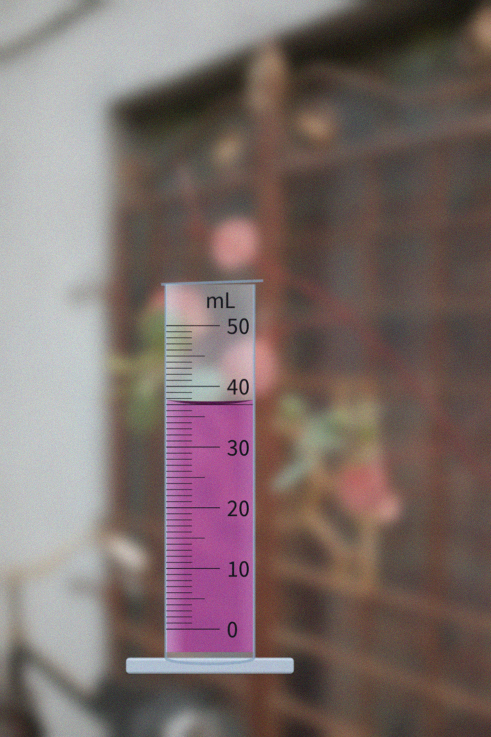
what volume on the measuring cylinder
37 mL
